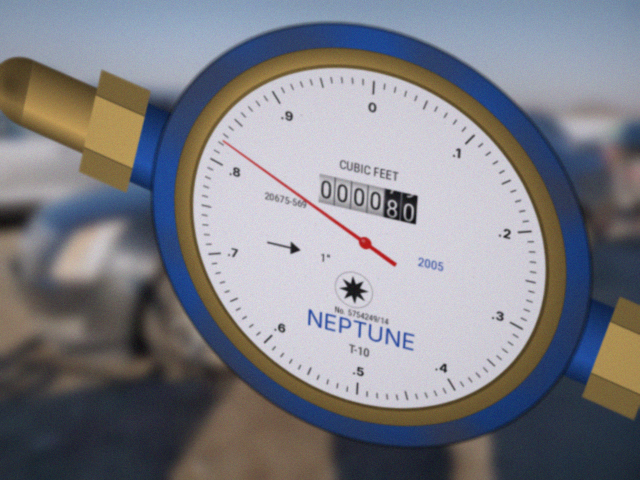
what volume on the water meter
79.82 ft³
